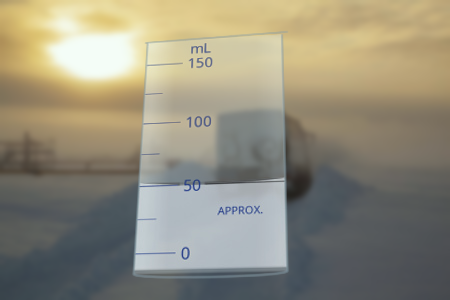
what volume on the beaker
50 mL
